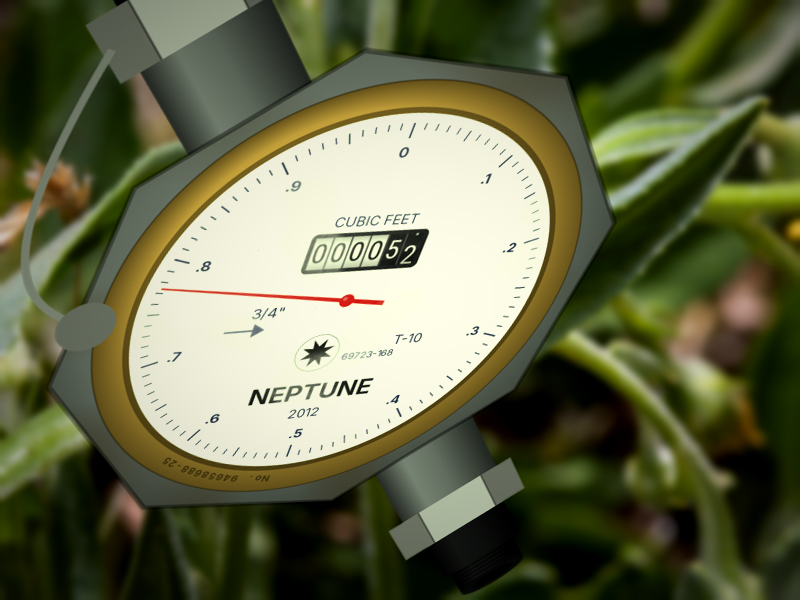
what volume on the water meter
51.77 ft³
